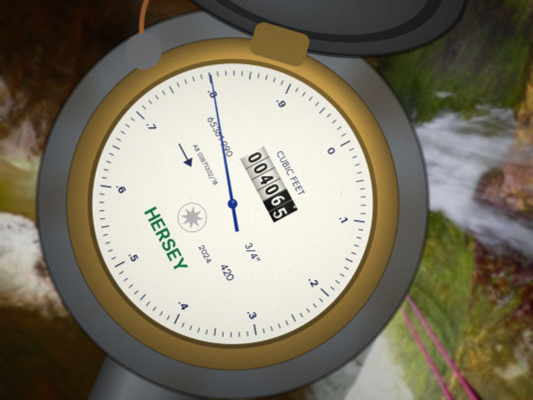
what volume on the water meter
4064.80 ft³
